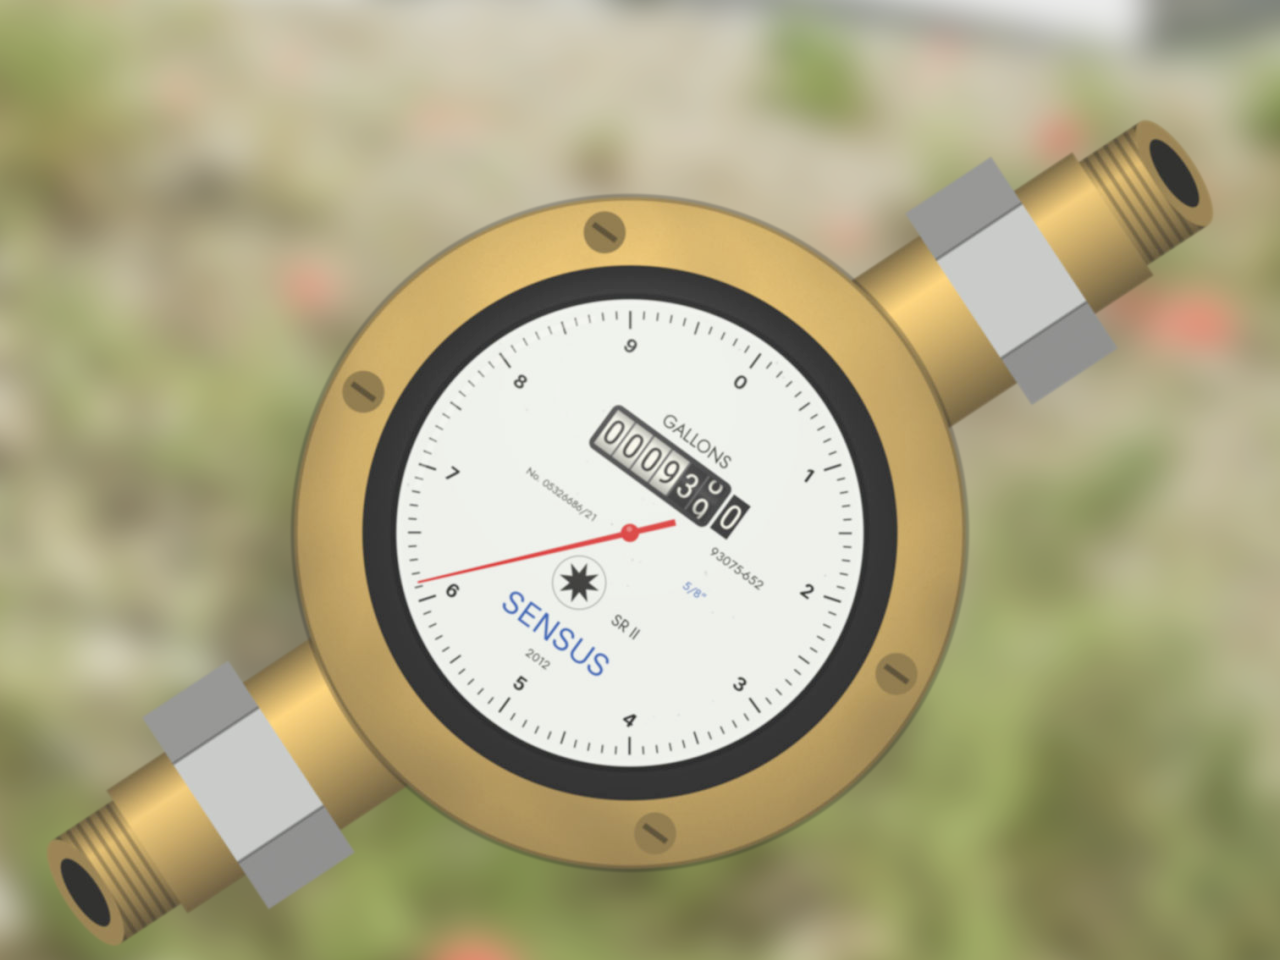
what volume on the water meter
9386.1 gal
